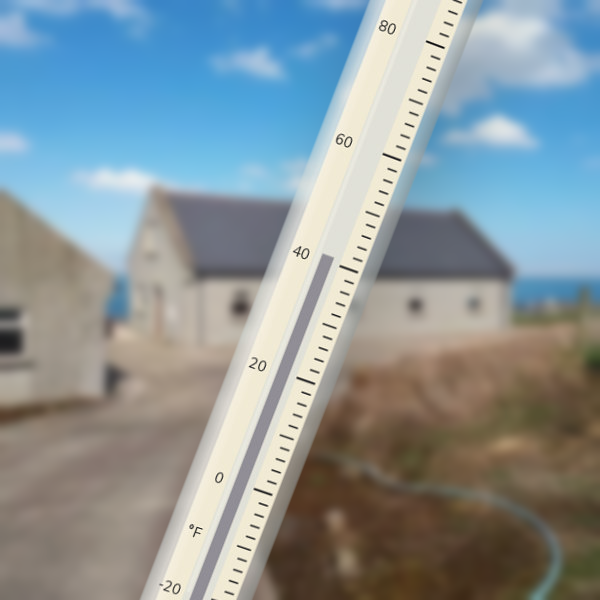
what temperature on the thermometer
41 °F
